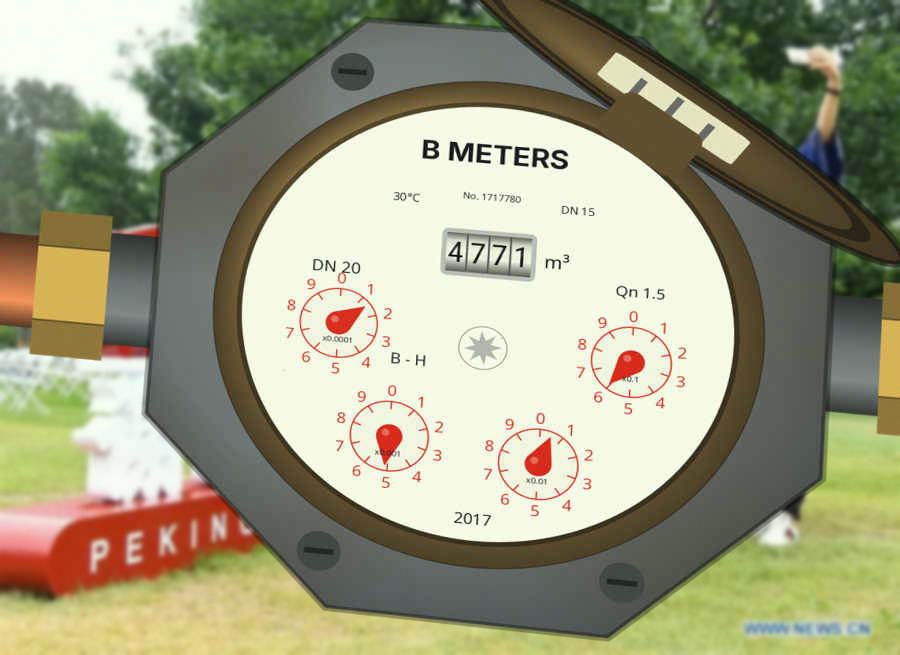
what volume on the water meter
4771.6051 m³
